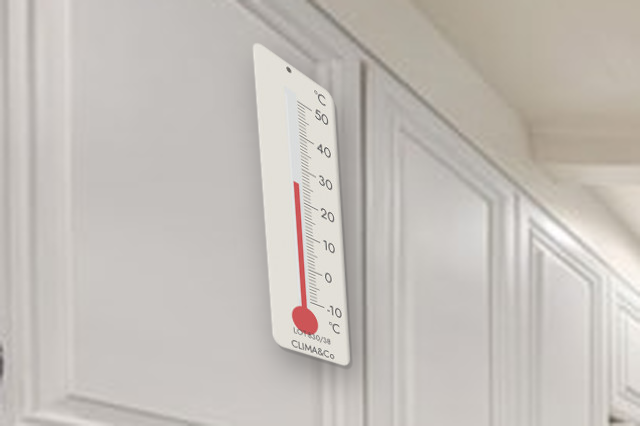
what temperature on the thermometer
25 °C
